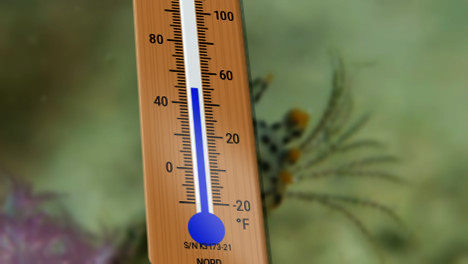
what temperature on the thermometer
50 °F
